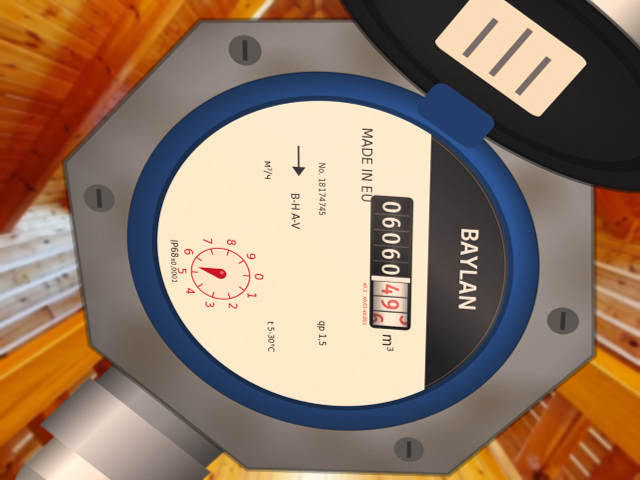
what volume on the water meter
6060.4955 m³
